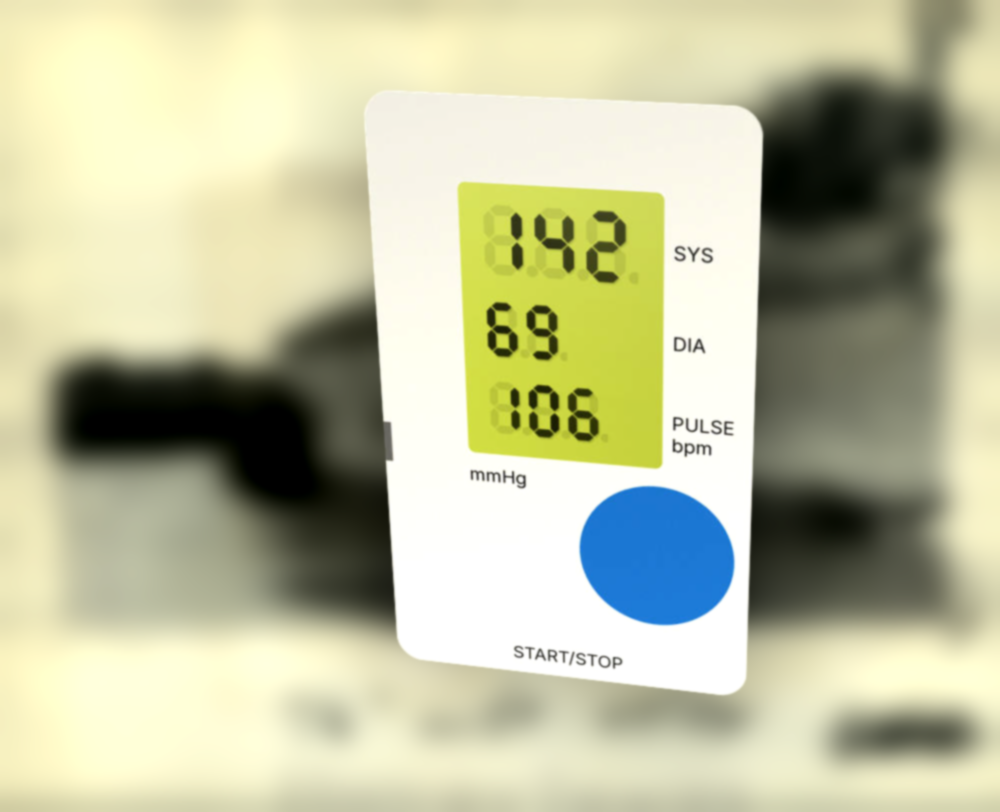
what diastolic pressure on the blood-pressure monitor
69 mmHg
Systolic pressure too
142 mmHg
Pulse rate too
106 bpm
